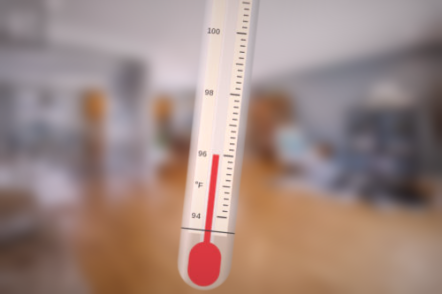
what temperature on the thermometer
96 °F
